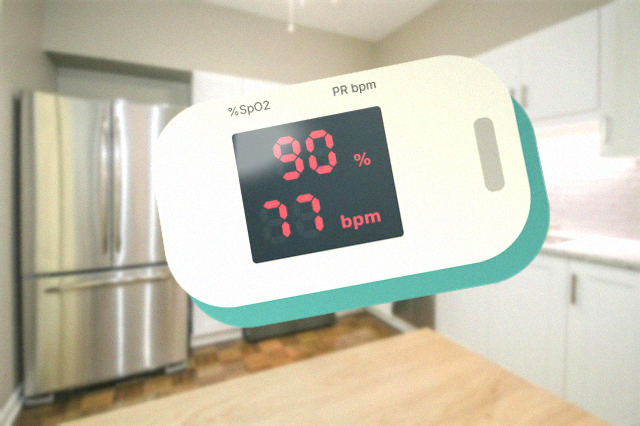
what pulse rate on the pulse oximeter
77 bpm
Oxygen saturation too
90 %
